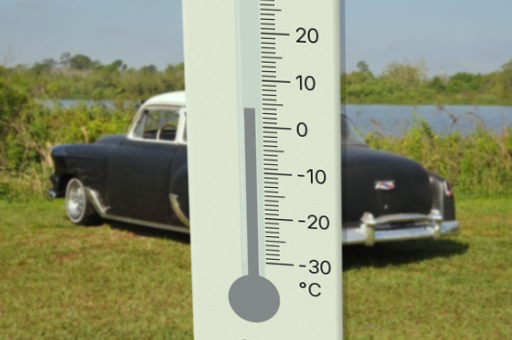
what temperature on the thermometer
4 °C
